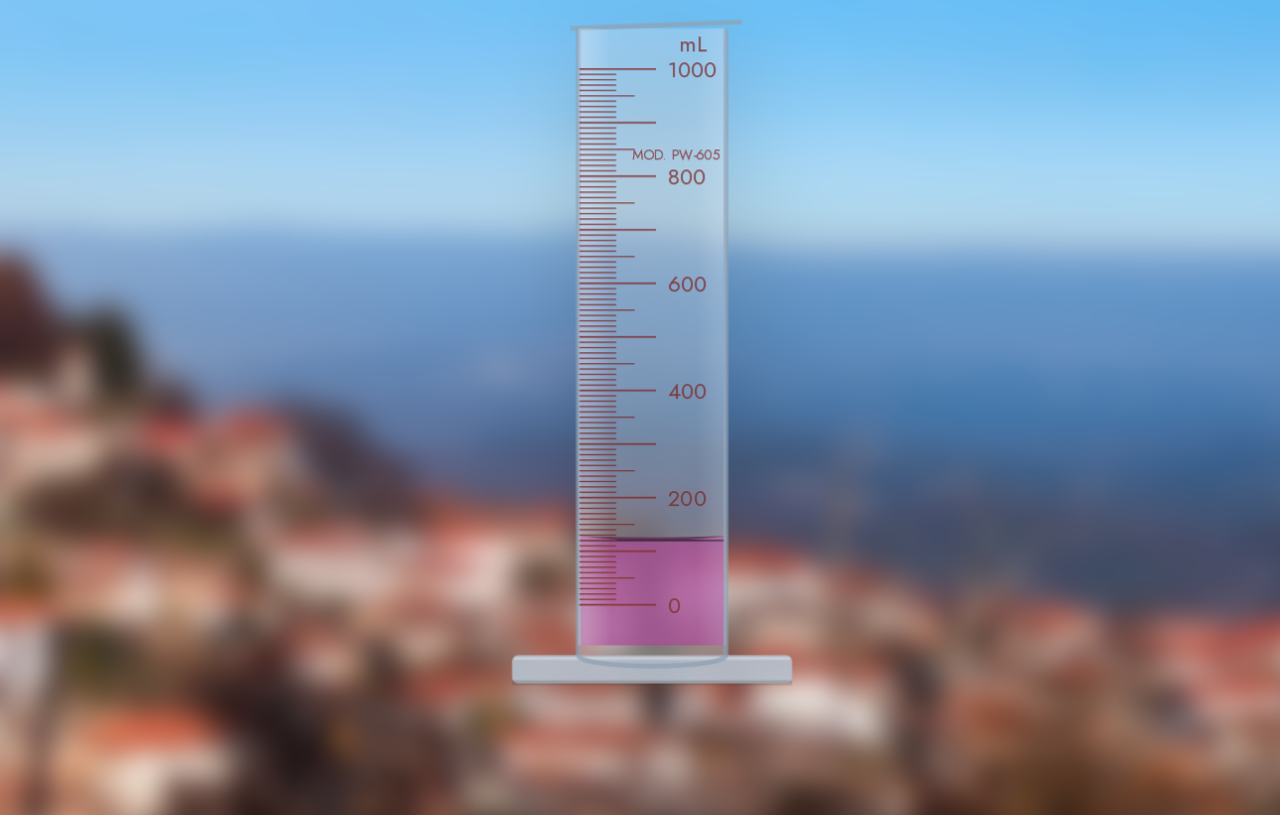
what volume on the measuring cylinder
120 mL
